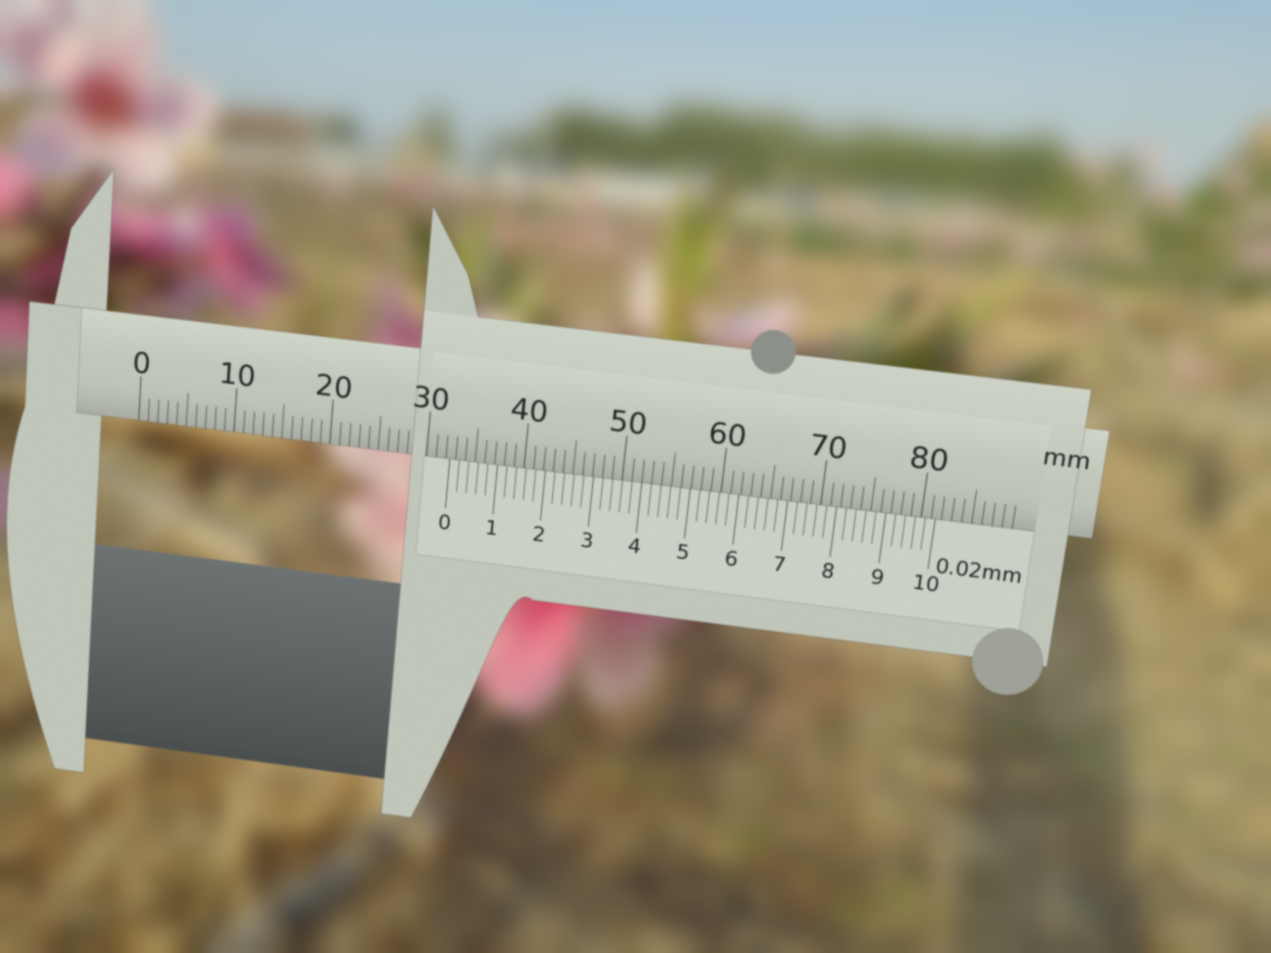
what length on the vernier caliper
32.4 mm
